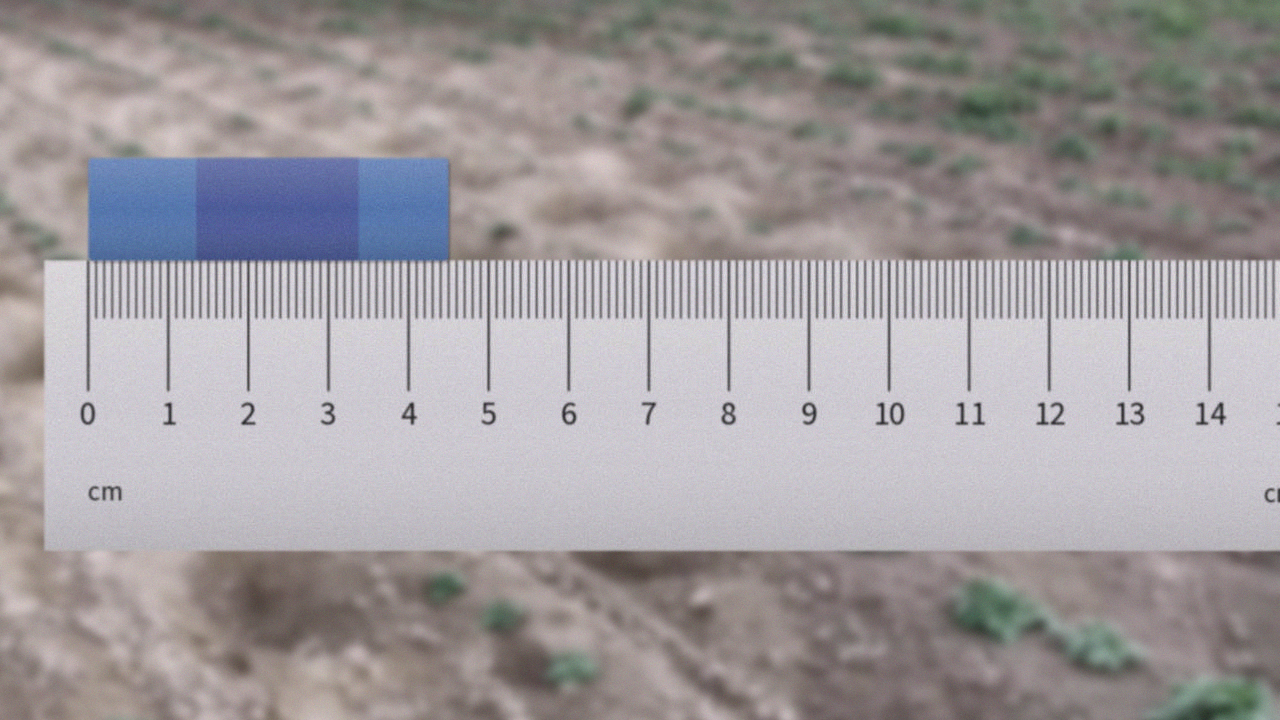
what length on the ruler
4.5 cm
